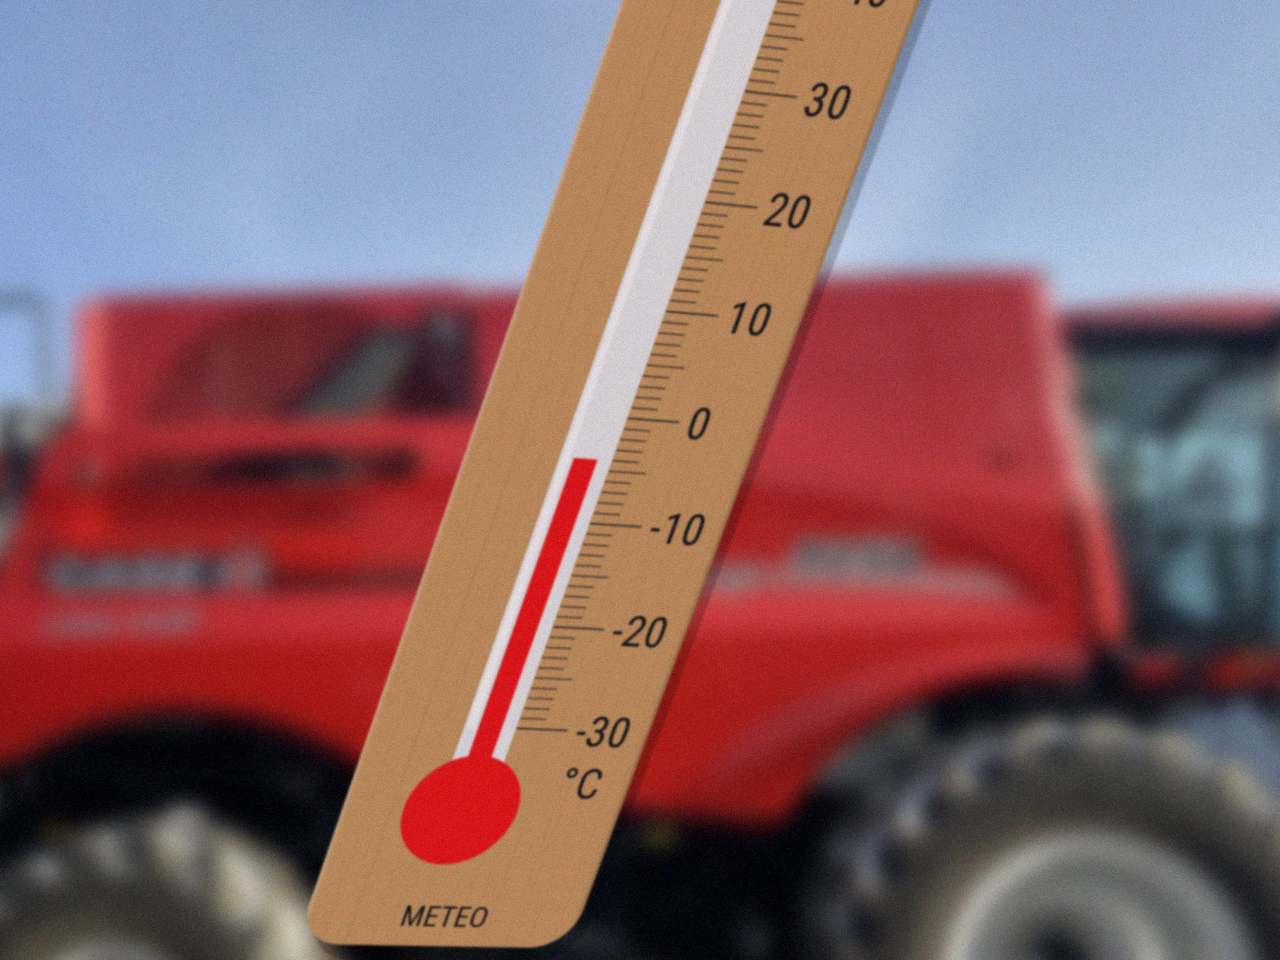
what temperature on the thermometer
-4 °C
